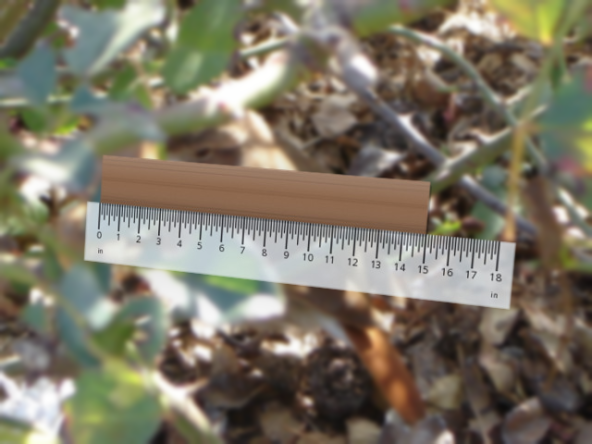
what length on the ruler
15 in
